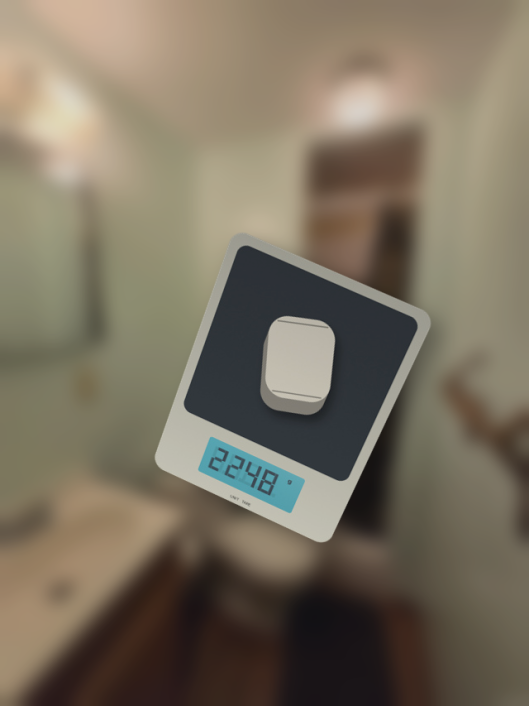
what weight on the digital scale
2248 g
